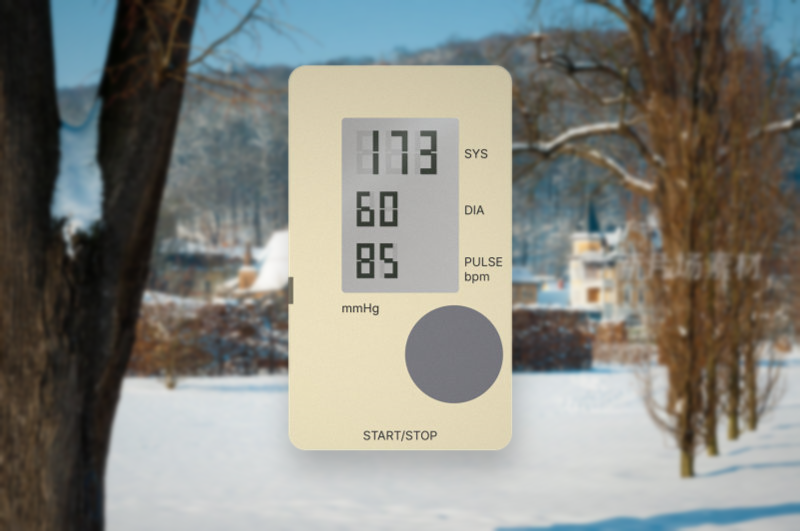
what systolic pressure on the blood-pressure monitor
173 mmHg
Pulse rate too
85 bpm
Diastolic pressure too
60 mmHg
